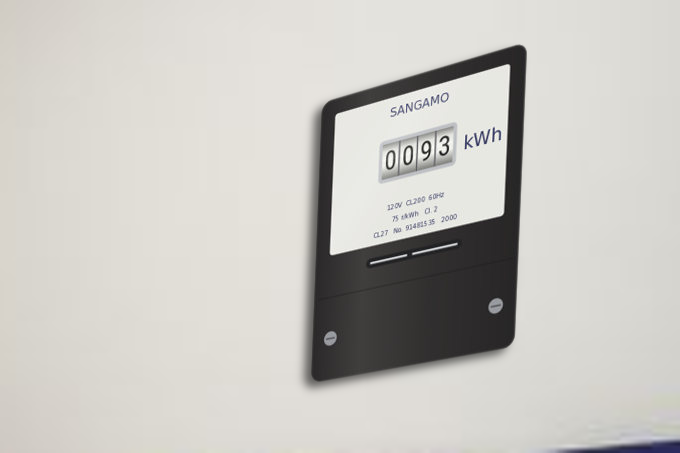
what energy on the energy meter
93 kWh
